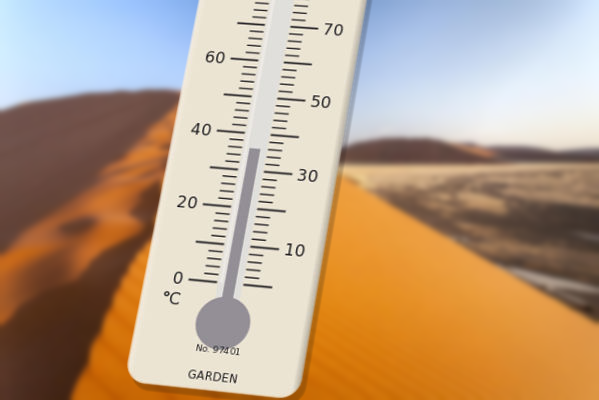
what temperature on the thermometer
36 °C
